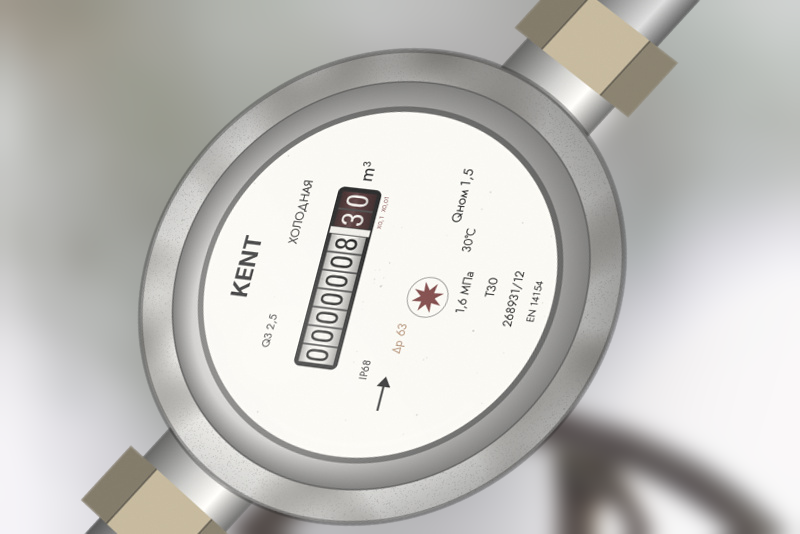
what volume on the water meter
8.30 m³
